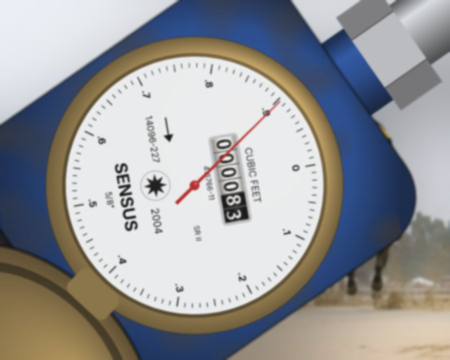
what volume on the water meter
82.90 ft³
